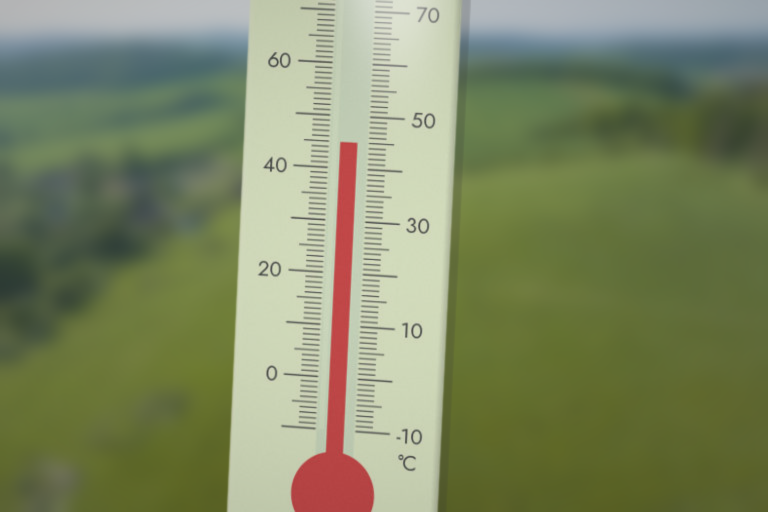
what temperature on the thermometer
45 °C
